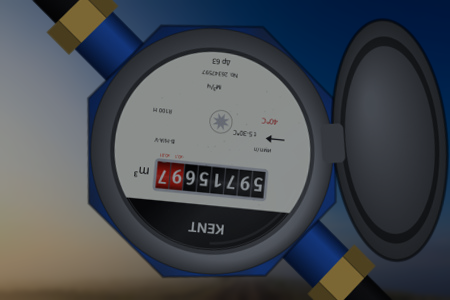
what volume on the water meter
597156.97 m³
